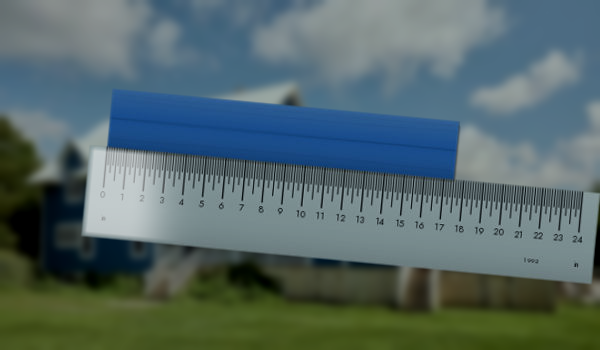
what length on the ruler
17.5 in
